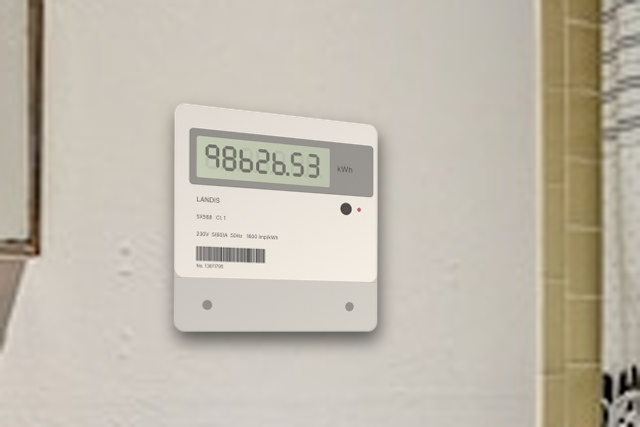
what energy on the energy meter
98626.53 kWh
